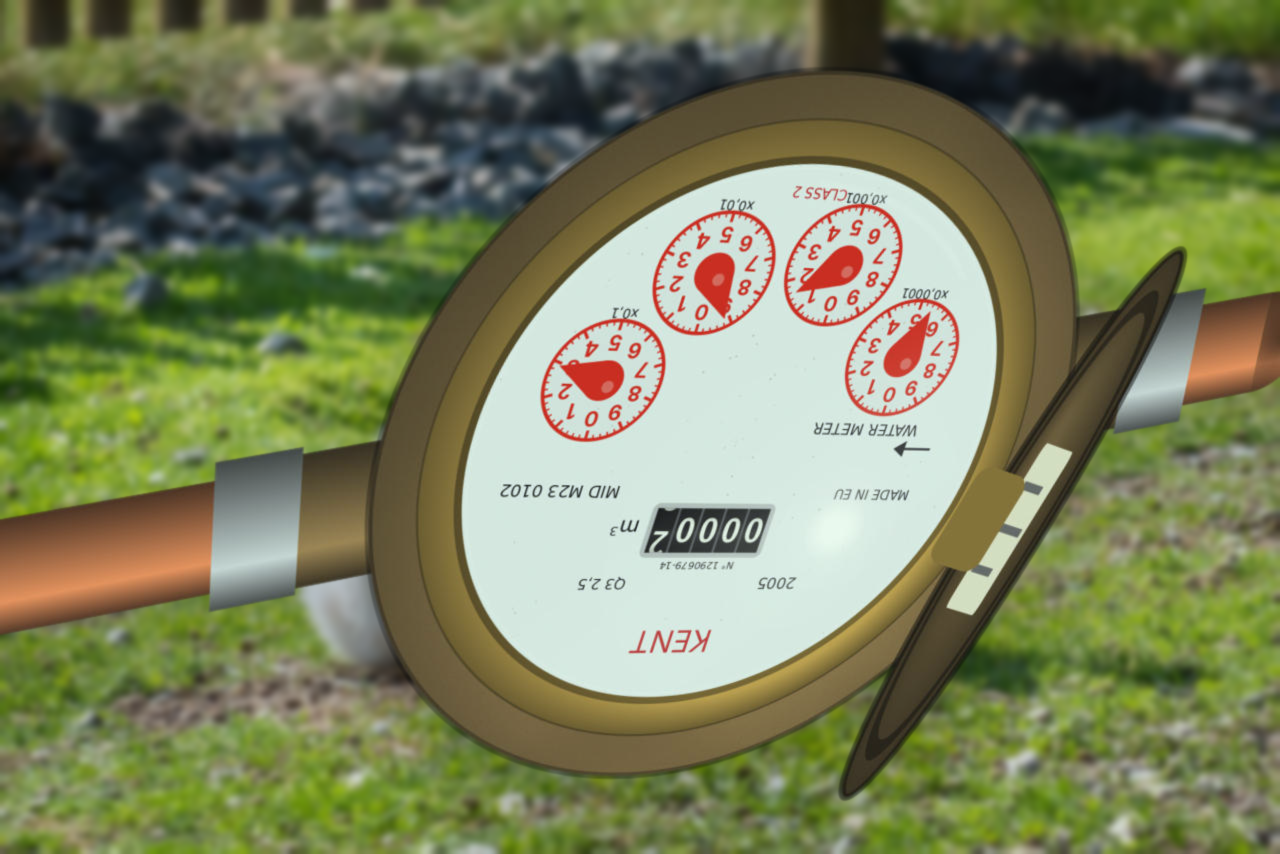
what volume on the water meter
2.2915 m³
